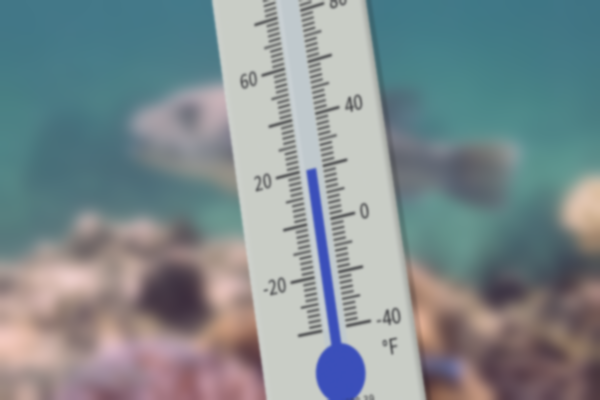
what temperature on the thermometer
20 °F
